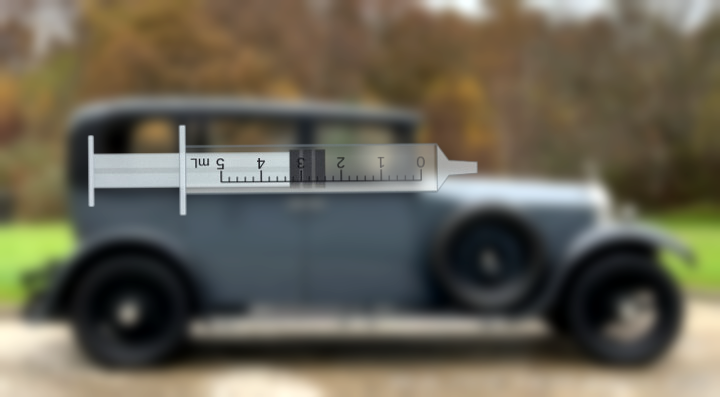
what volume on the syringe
2.4 mL
